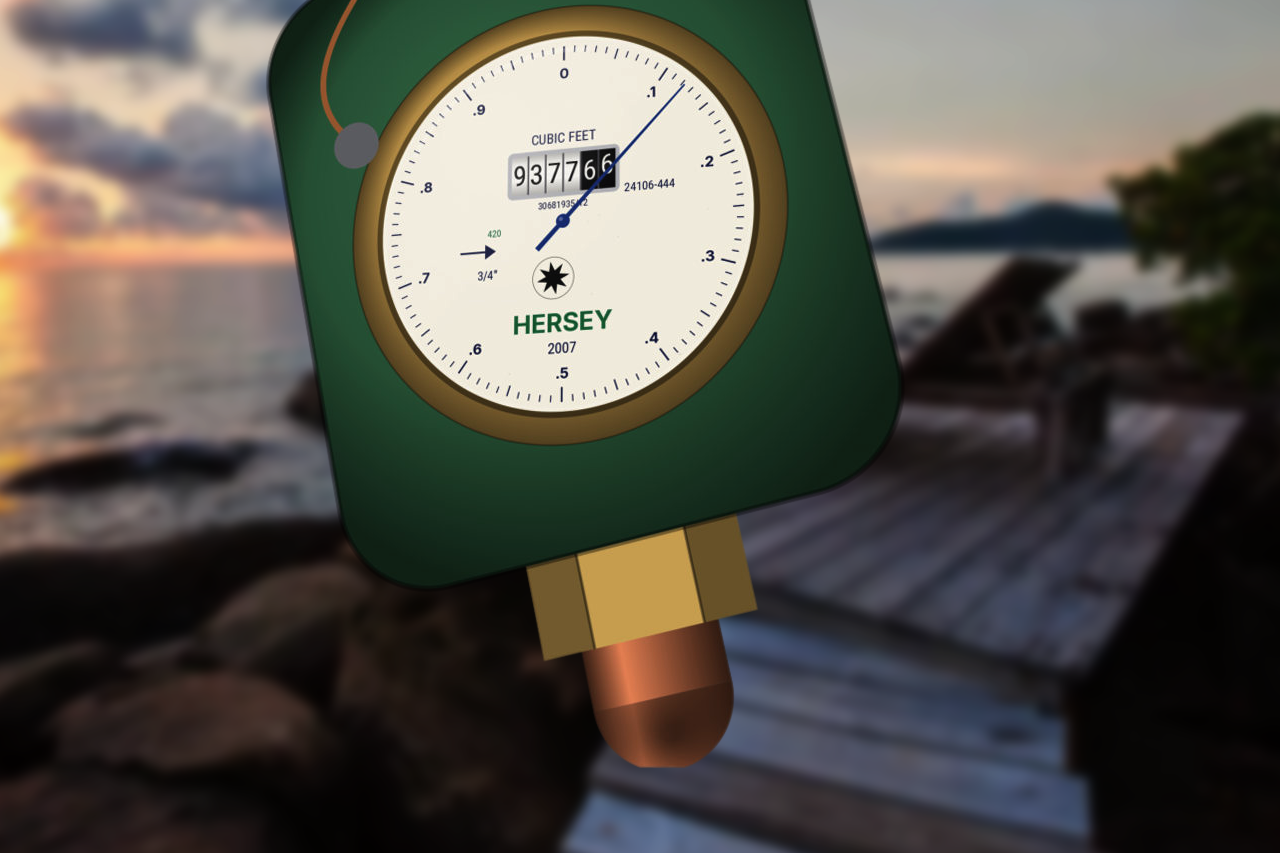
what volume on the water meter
937766.12 ft³
